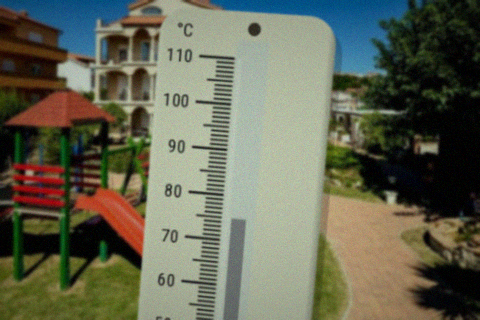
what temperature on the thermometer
75 °C
